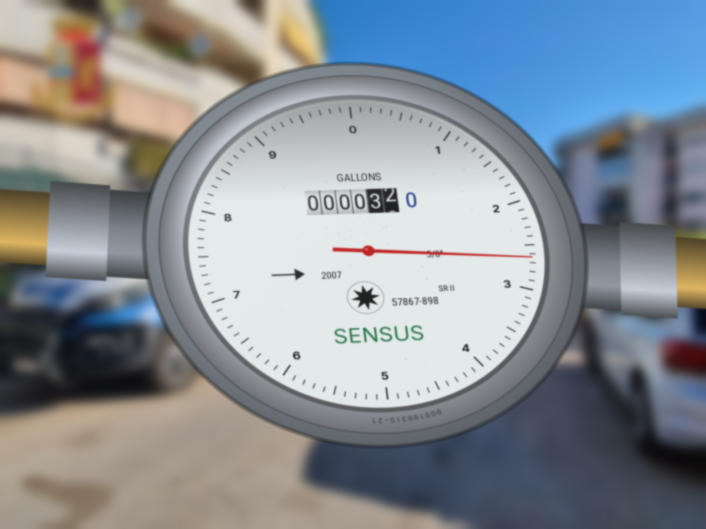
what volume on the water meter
322.6 gal
